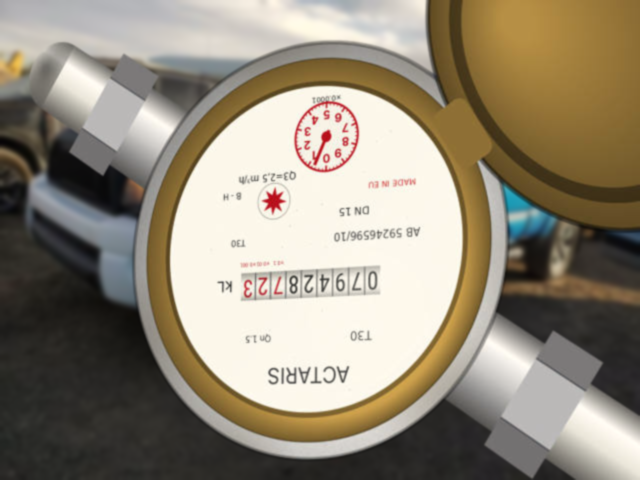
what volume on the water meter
79428.7230 kL
